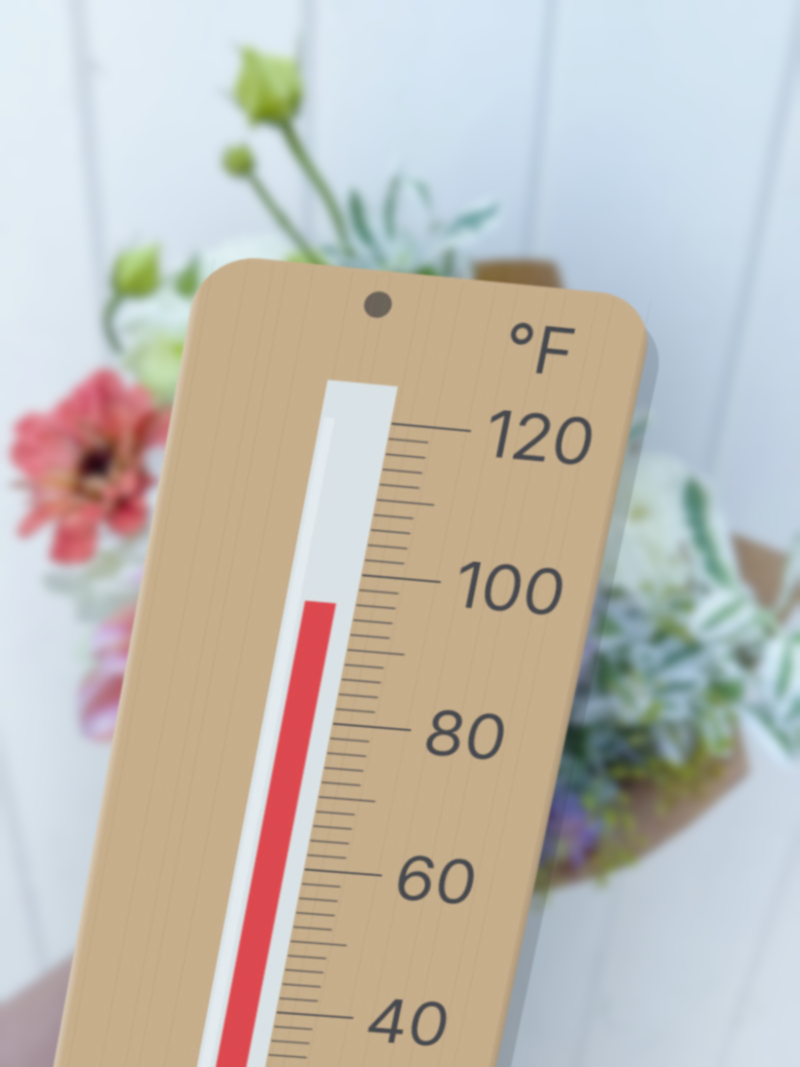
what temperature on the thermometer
96 °F
